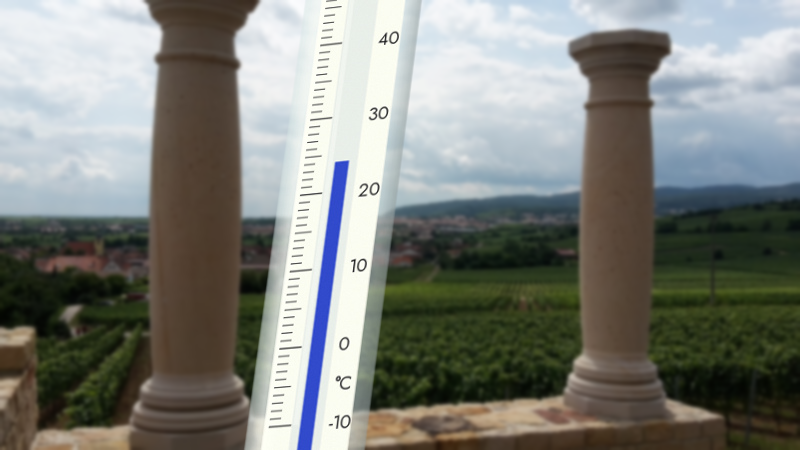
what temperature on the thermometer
24 °C
